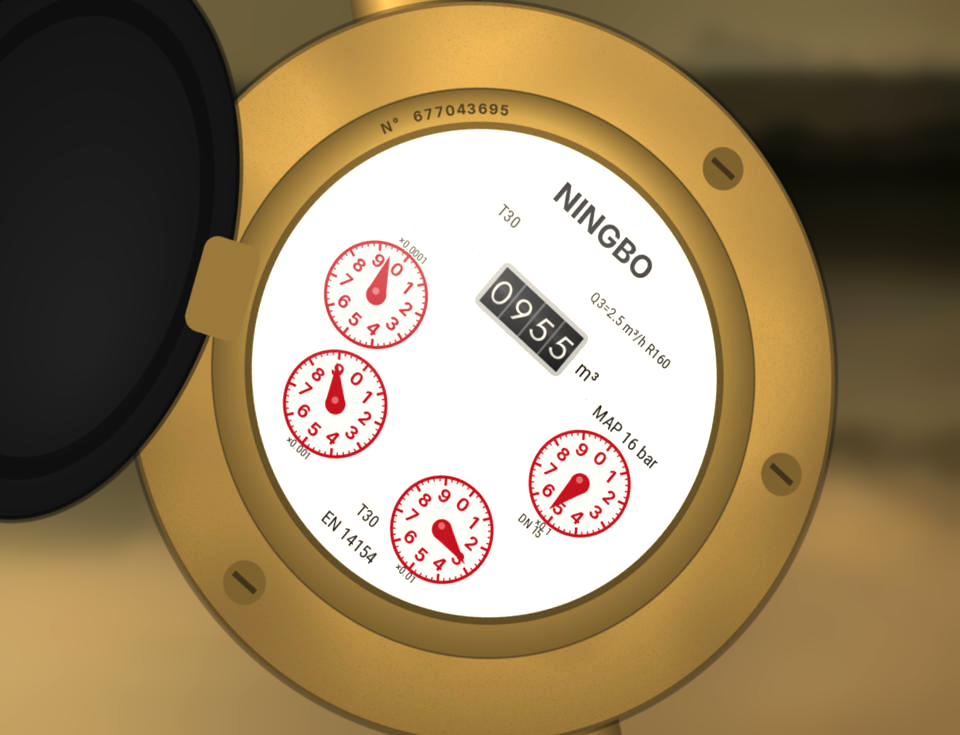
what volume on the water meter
955.5289 m³
